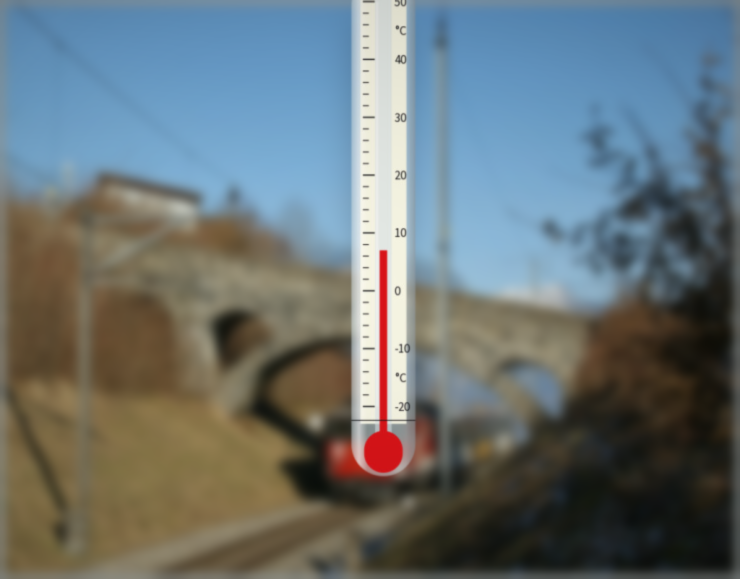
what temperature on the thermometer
7 °C
